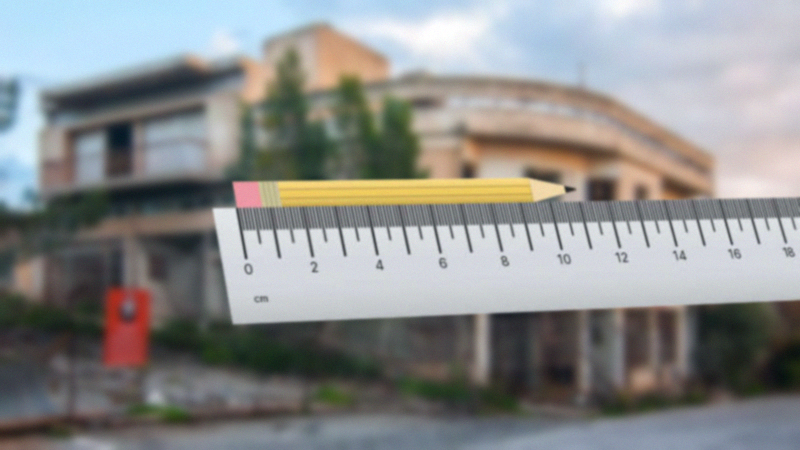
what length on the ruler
11 cm
